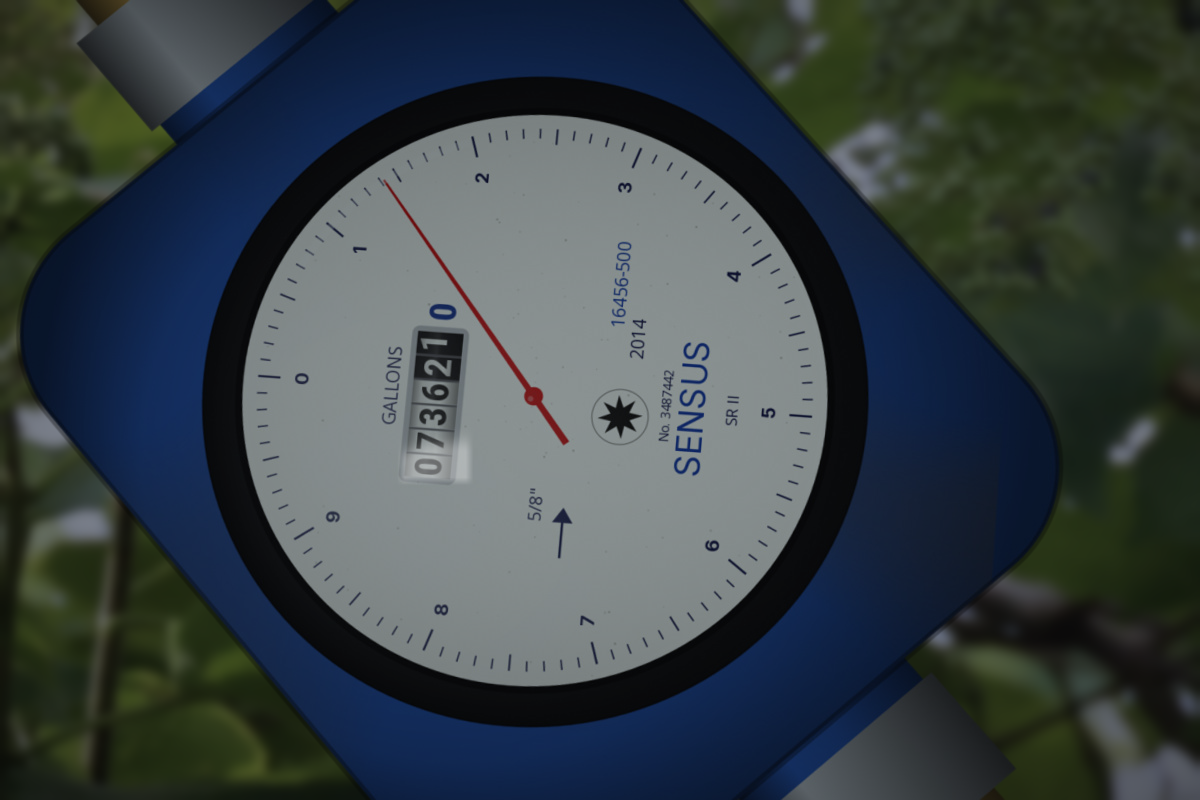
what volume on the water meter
736211.4 gal
